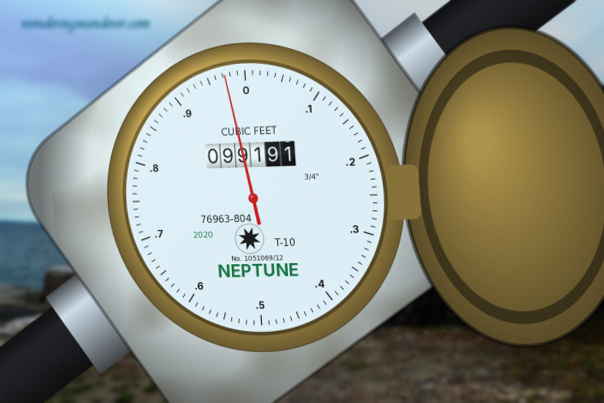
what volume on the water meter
99190.97 ft³
